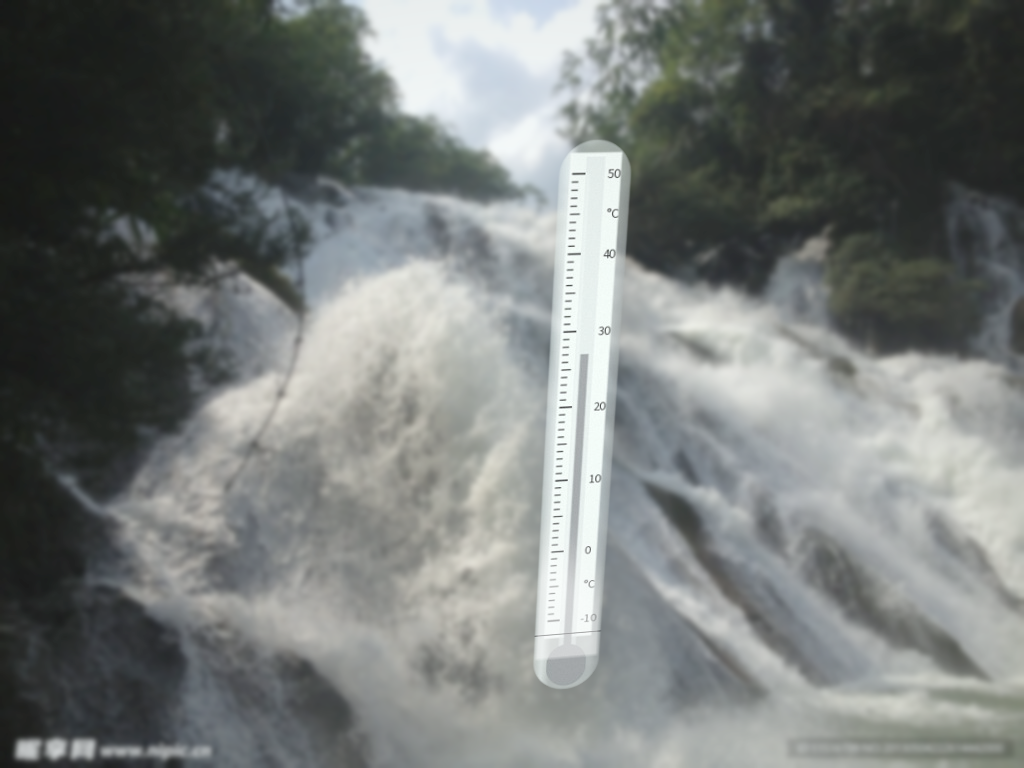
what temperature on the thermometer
27 °C
